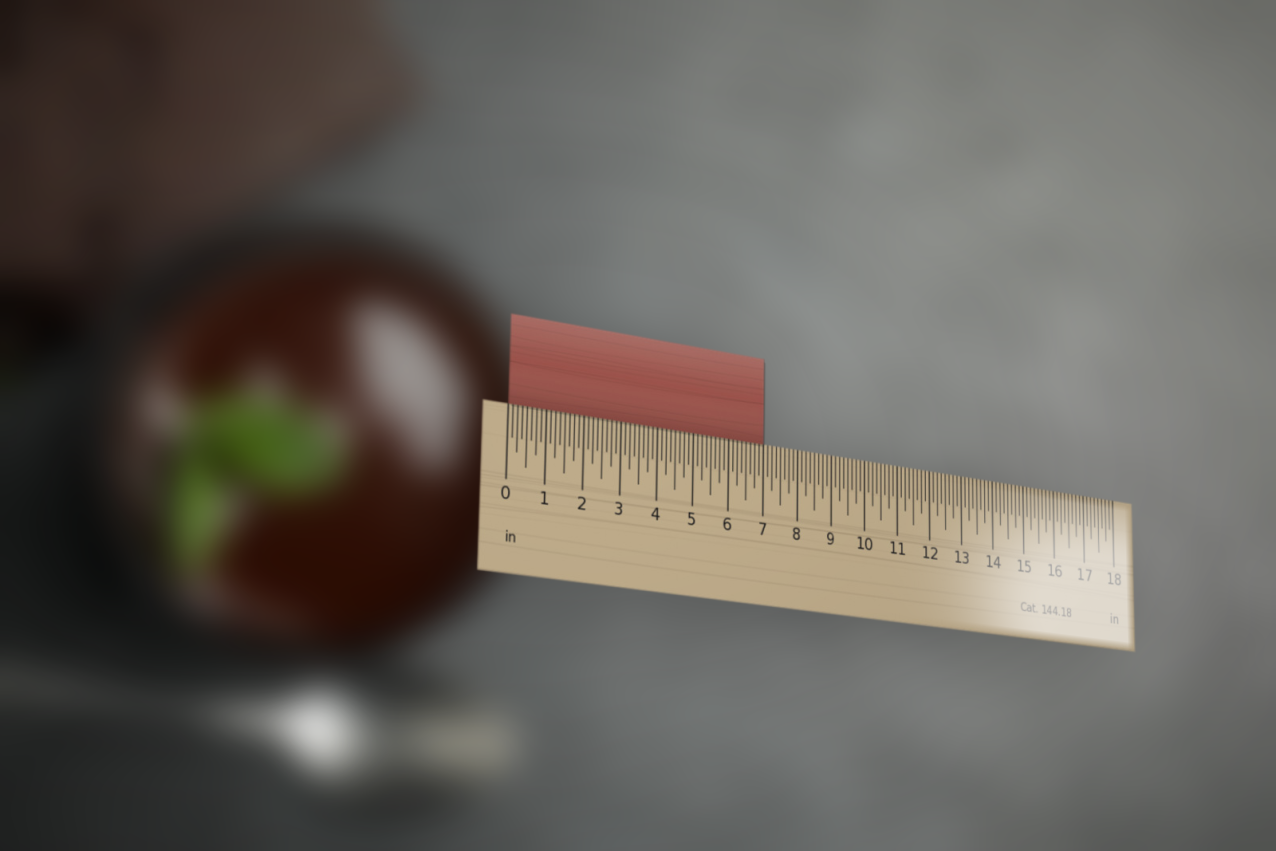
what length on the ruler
7 in
